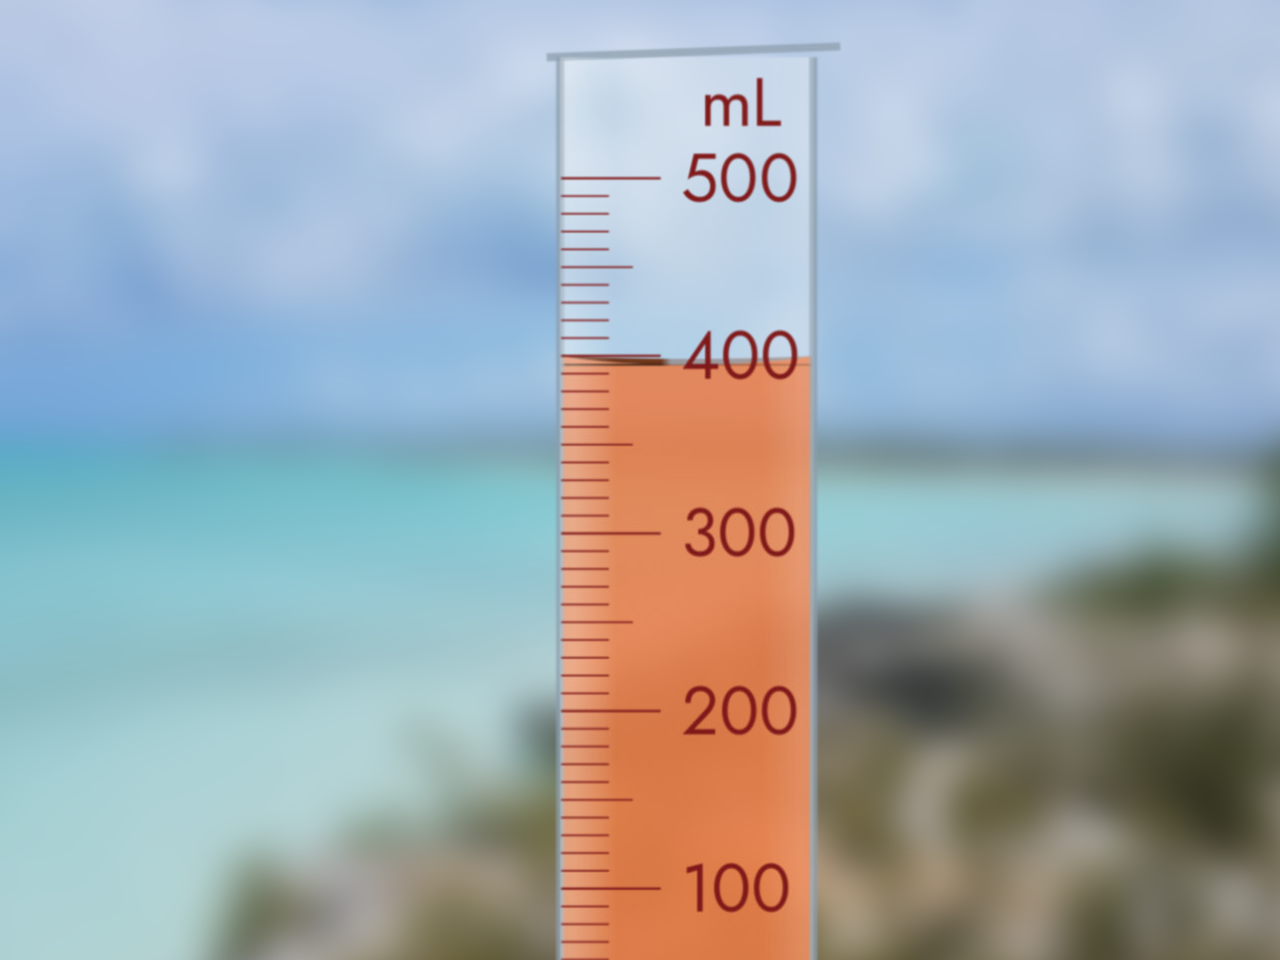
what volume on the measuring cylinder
395 mL
